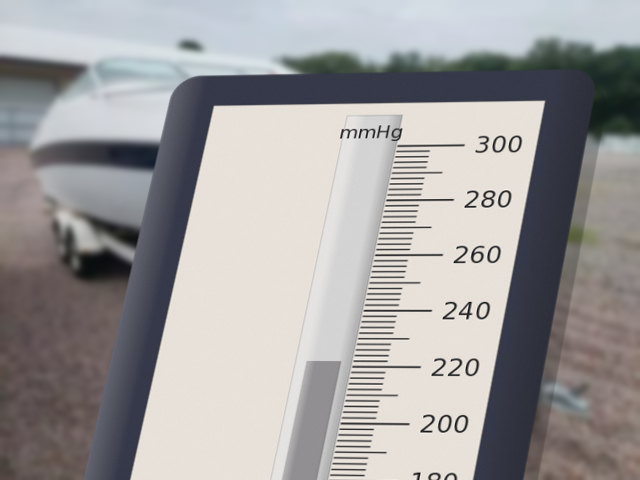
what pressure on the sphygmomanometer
222 mmHg
